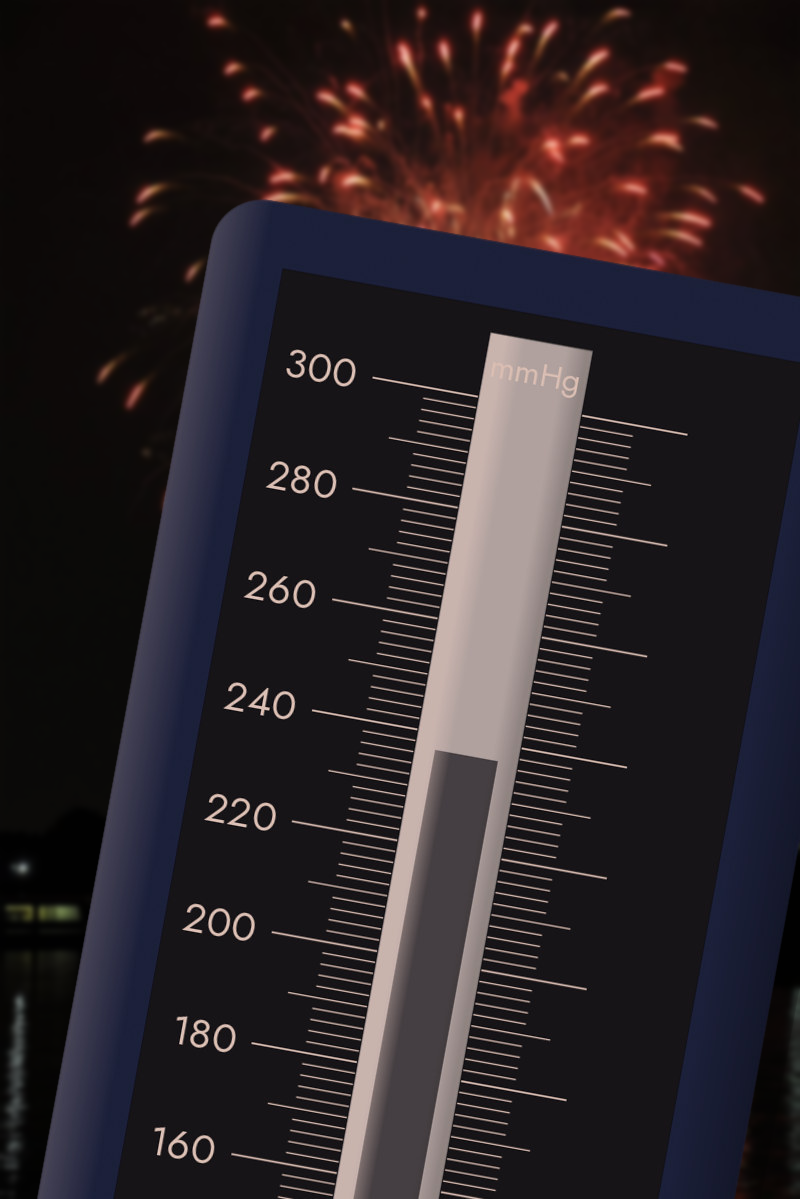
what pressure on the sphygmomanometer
237 mmHg
